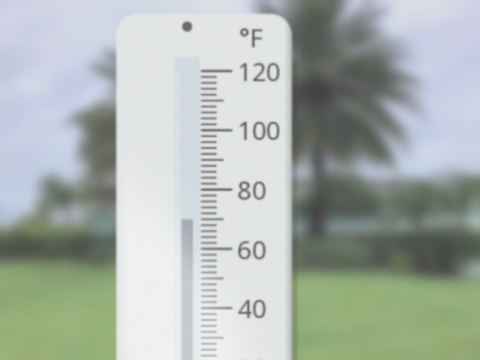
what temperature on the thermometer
70 °F
